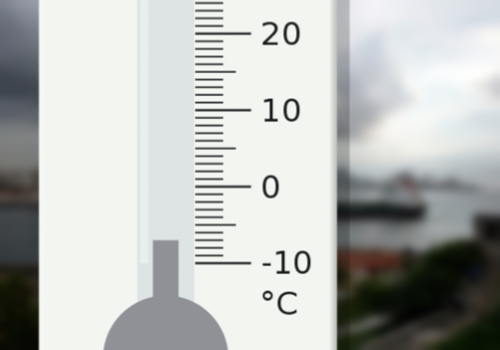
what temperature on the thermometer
-7 °C
